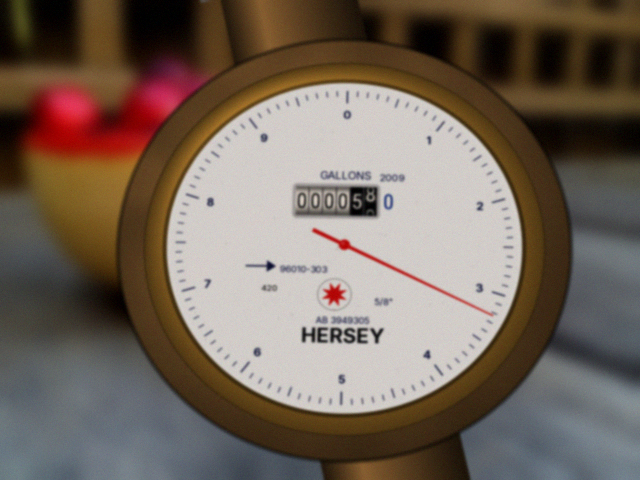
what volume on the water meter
583.2 gal
